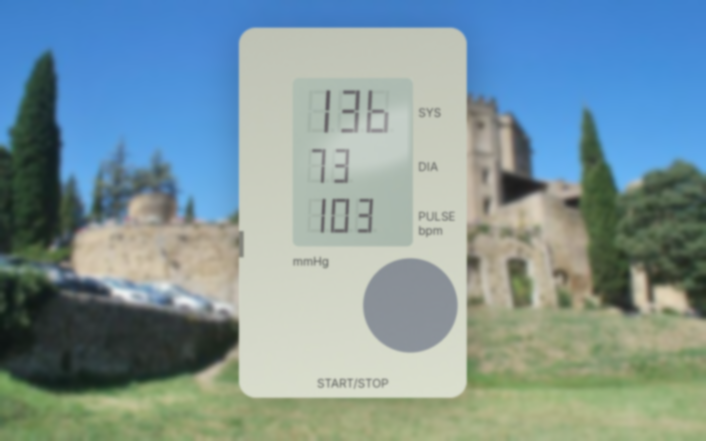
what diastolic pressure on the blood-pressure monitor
73 mmHg
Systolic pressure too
136 mmHg
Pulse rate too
103 bpm
